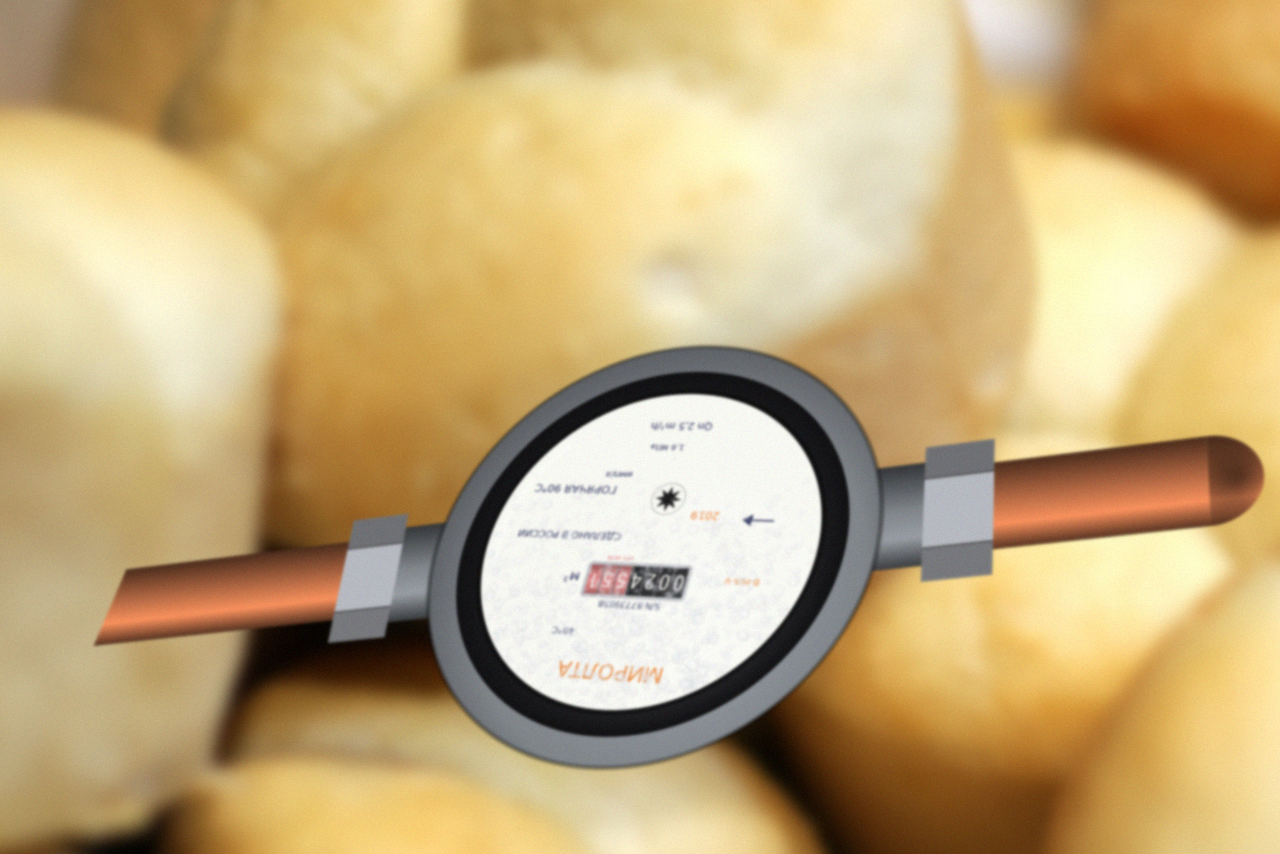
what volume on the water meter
24.551 m³
